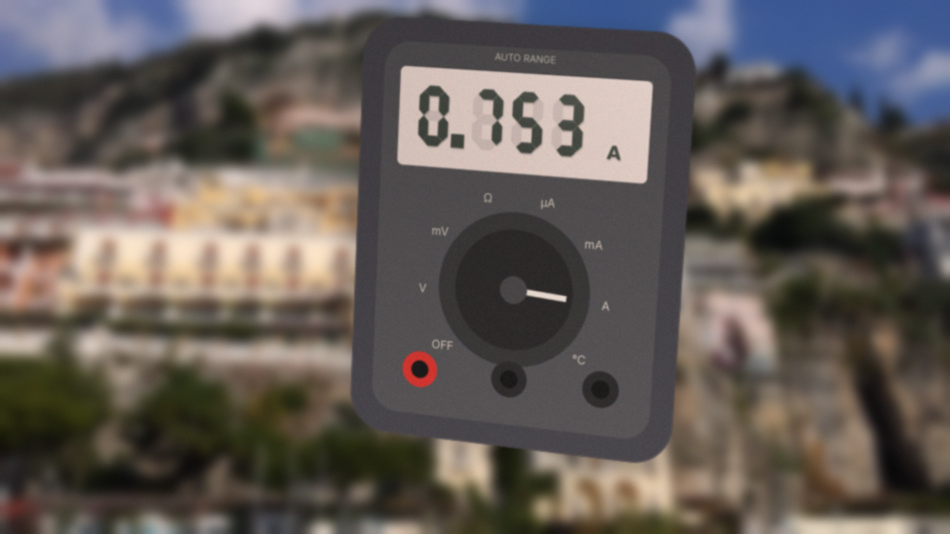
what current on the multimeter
0.753 A
